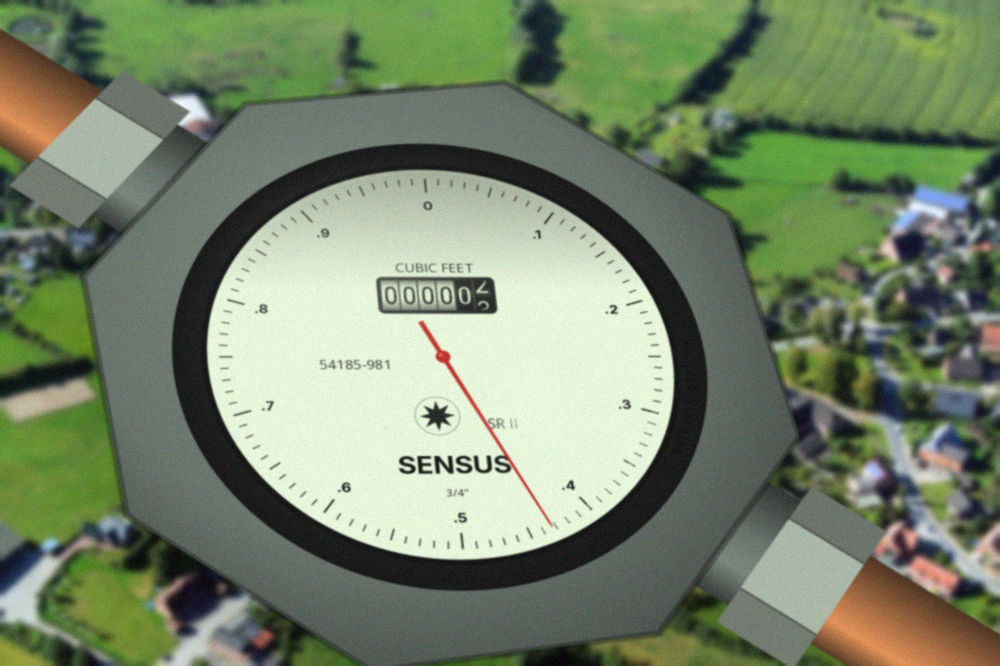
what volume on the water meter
2.43 ft³
